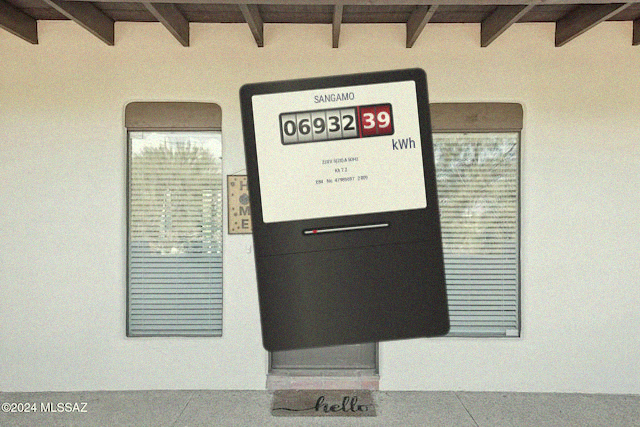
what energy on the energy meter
6932.39 kWh
